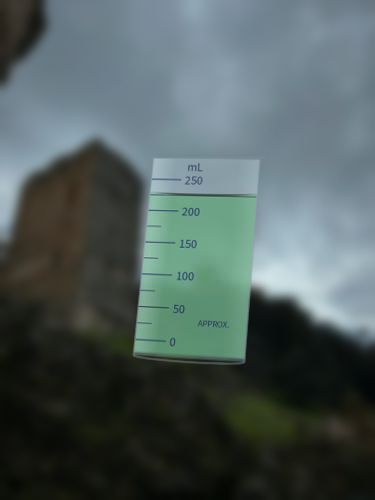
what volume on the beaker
225 mL
